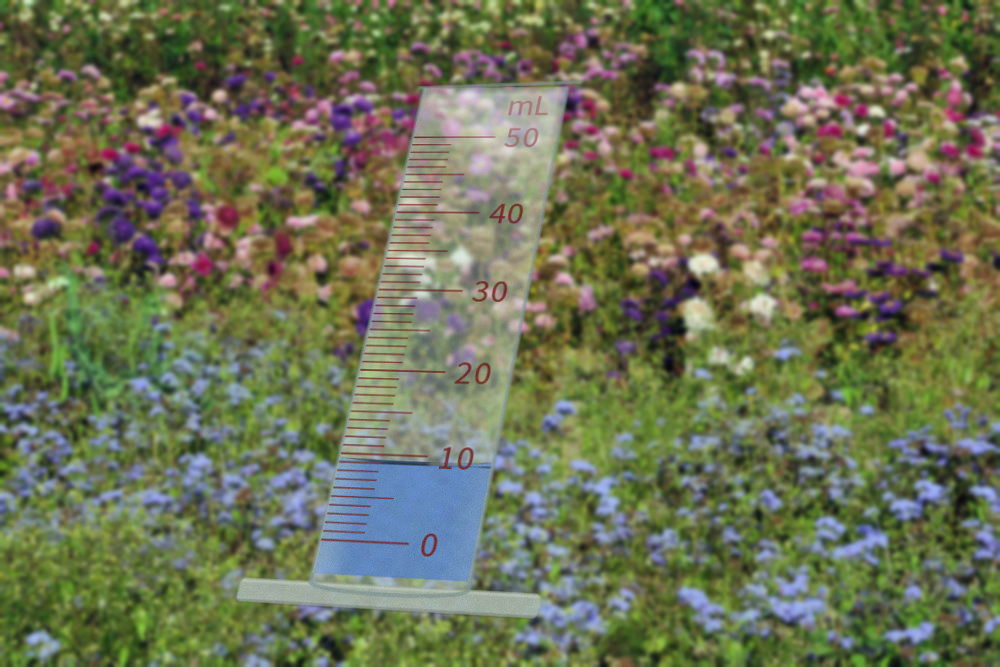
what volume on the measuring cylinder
9 mL
